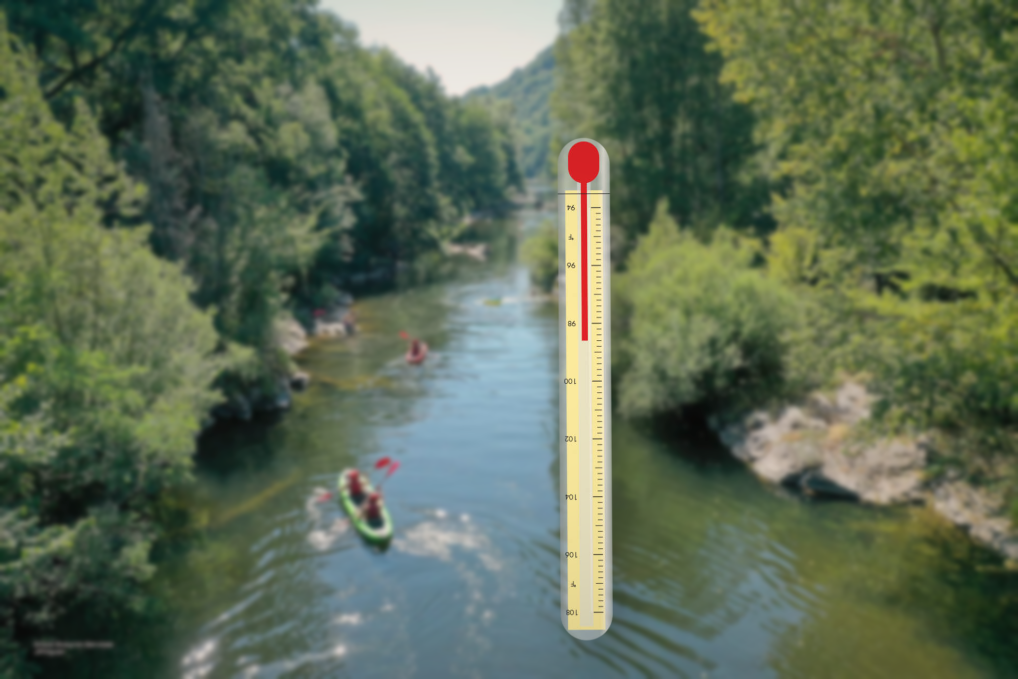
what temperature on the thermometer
98.6 °F
